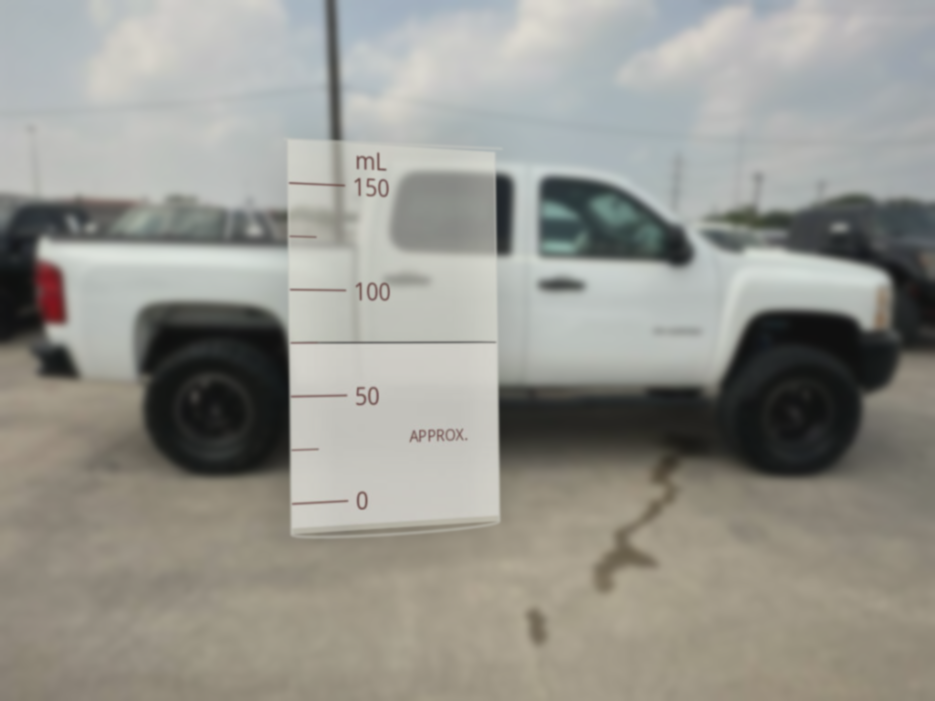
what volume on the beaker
75 mL
